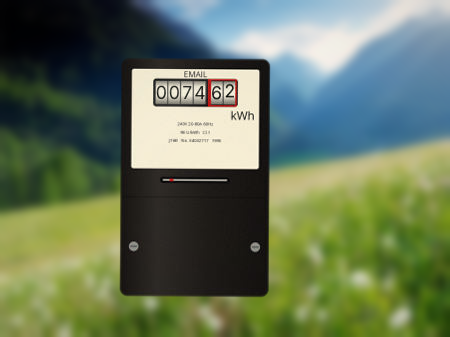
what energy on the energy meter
74.62 kWh
